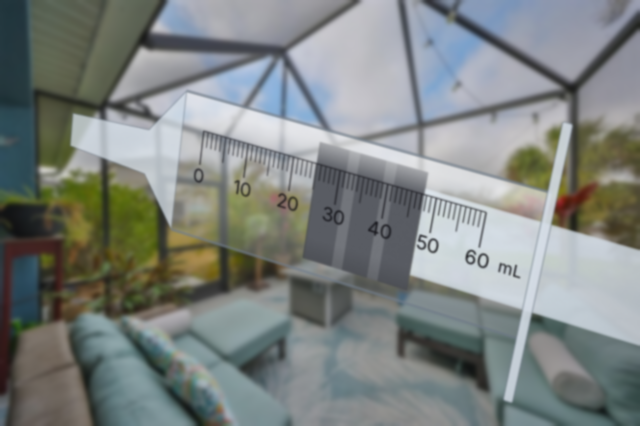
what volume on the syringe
25 mL
